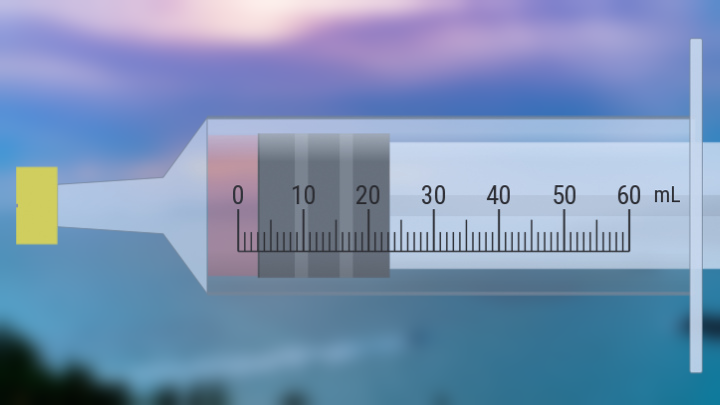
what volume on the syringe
3 mL
